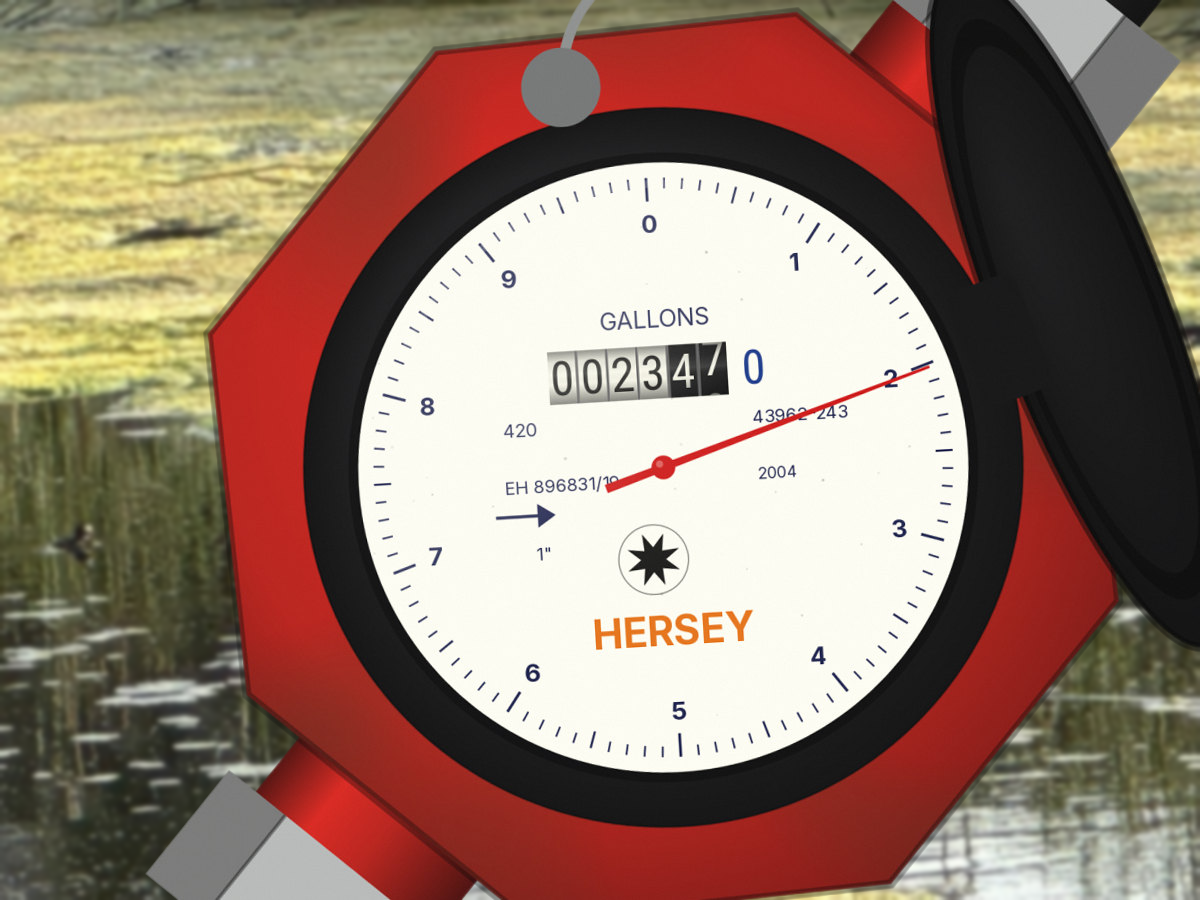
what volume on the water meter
23472.0 gal
